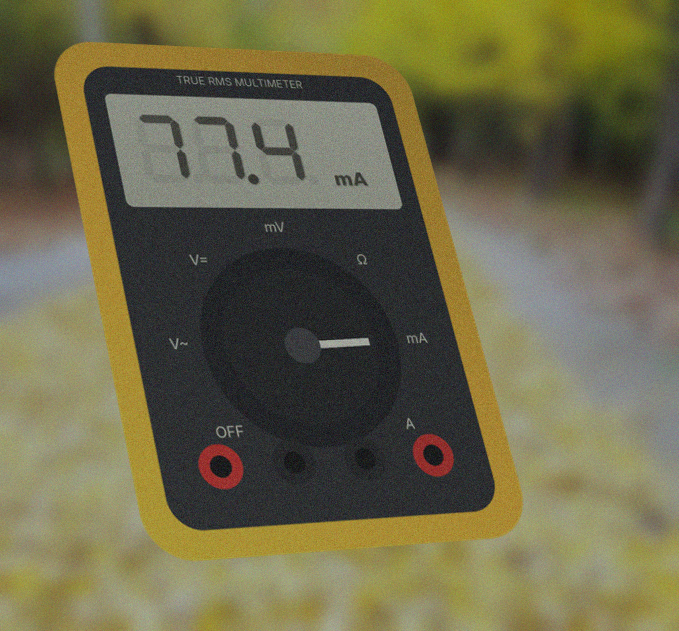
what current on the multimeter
77.4 mA
